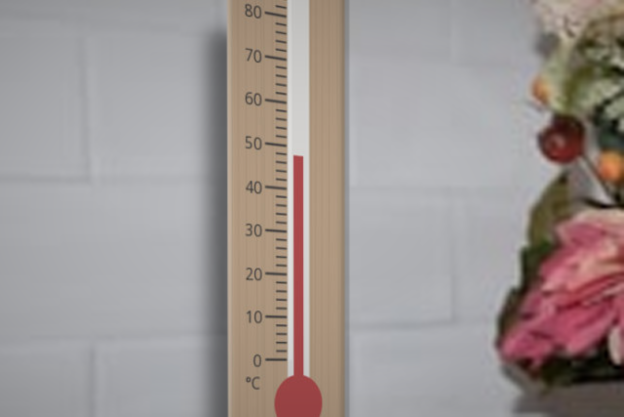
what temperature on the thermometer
48 °C
